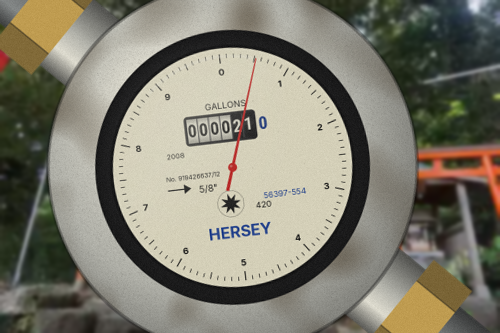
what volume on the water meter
210.5 gal
